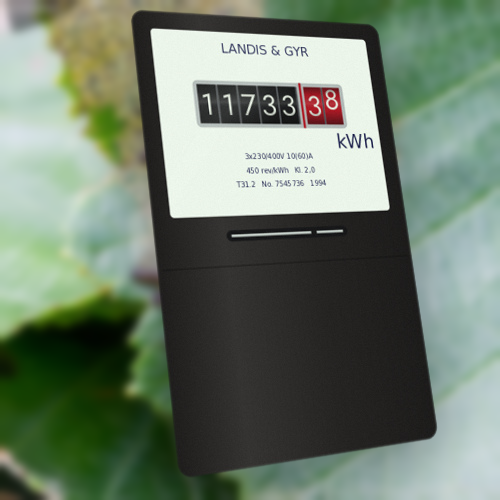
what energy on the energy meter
11733.38 kWh
